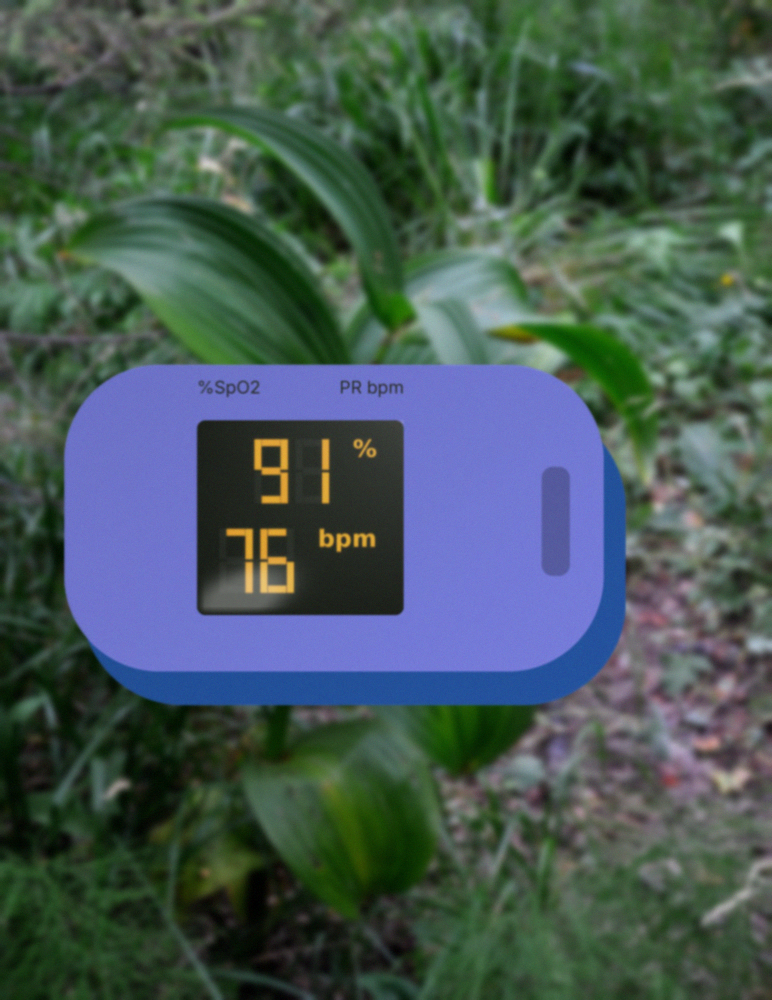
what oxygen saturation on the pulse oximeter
91 %
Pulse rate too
76 bpm
